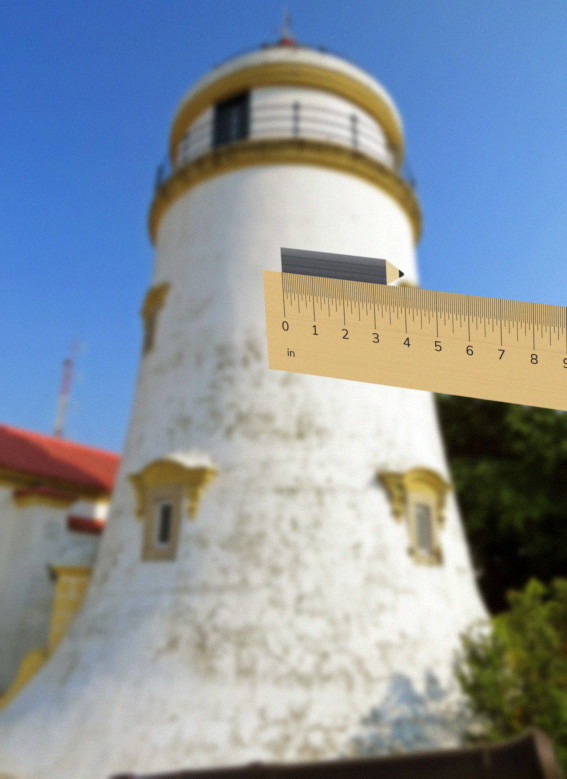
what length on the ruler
4 in
